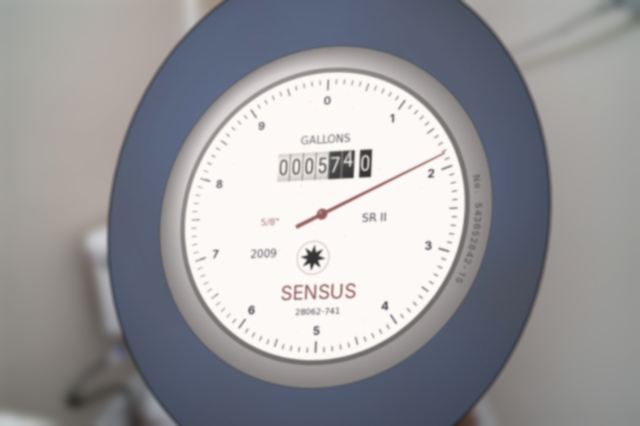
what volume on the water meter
5741.8 gal
